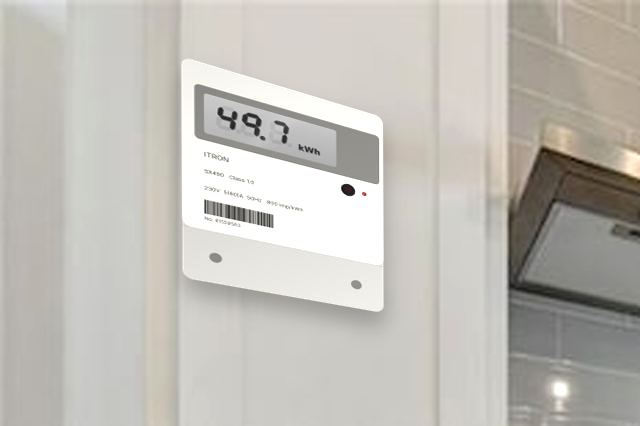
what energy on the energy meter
49.7 kWh
